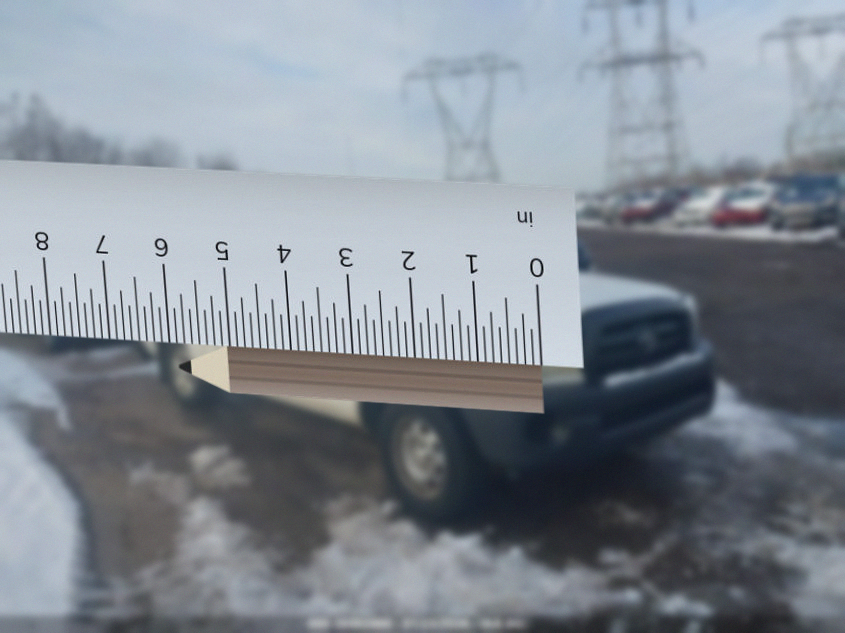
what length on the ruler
5.875 in
